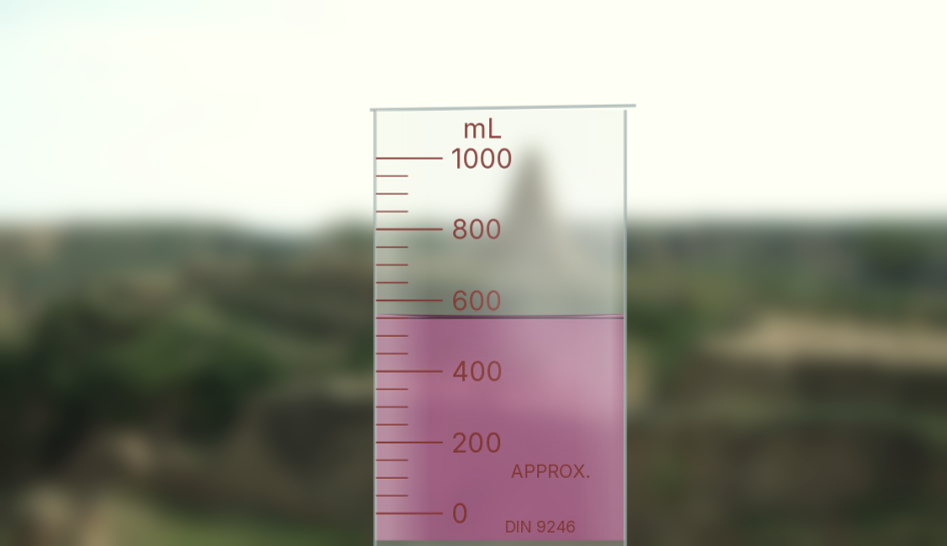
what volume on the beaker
550 mL
